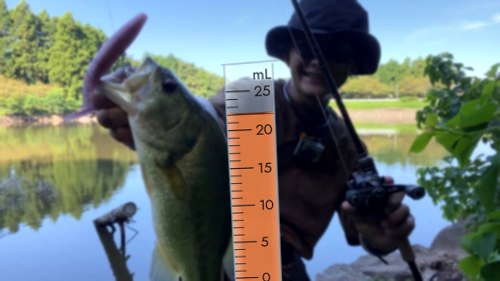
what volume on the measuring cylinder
22 mL
